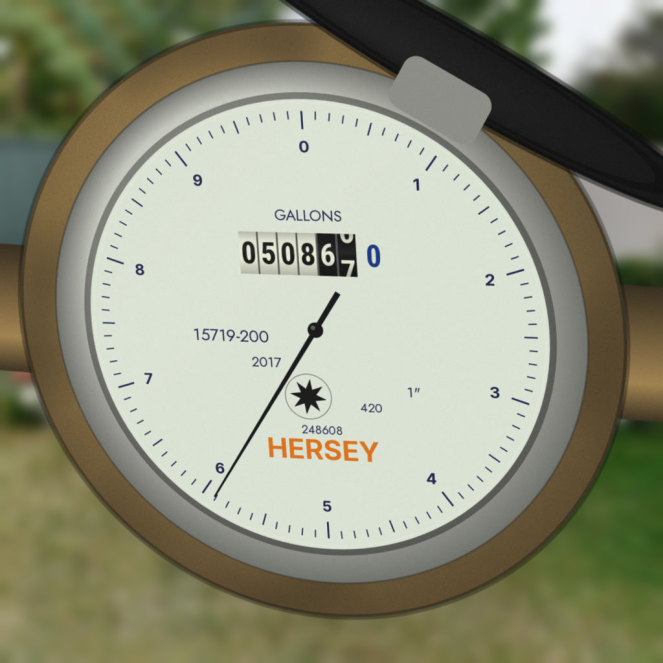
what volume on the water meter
508665.9 gal
